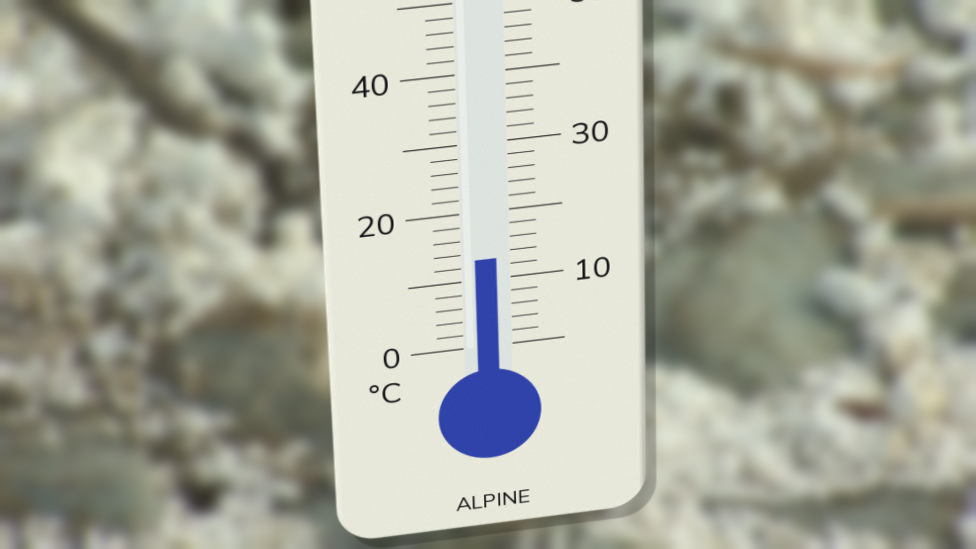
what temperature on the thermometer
13 °C
